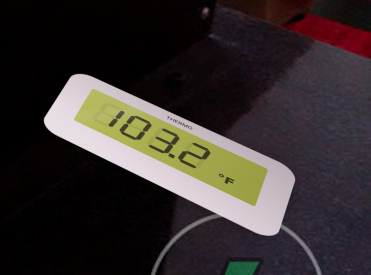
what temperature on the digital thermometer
103.2 °F
